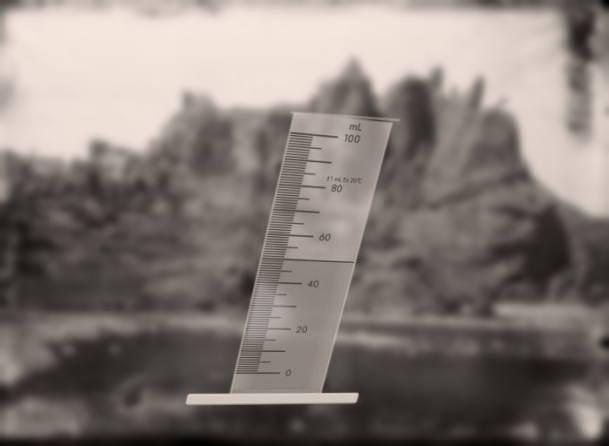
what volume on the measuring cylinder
50 mL
